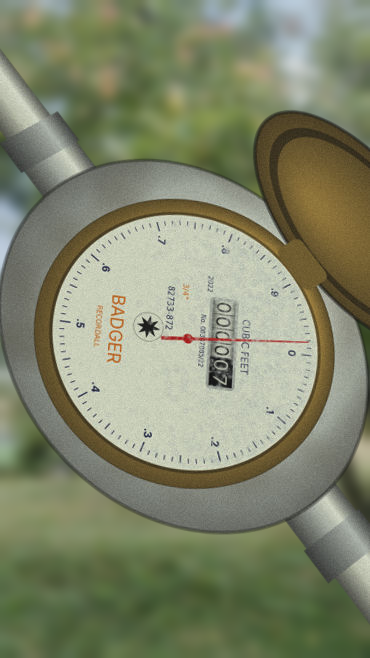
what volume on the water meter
6.98 ft³
